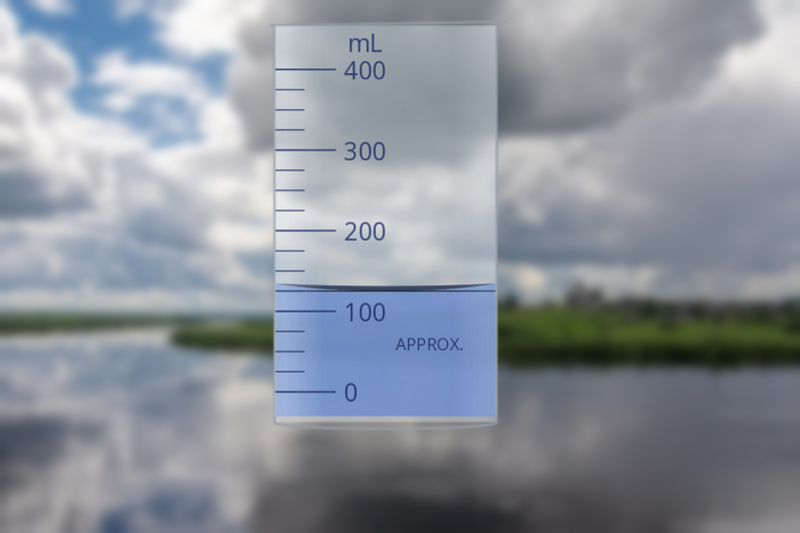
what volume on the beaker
125 mL
